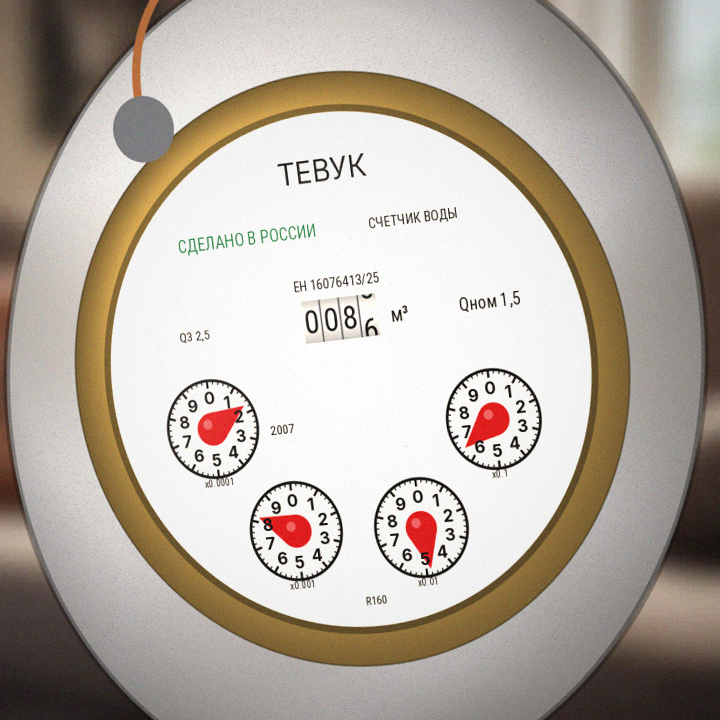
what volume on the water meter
85.6481 m³
